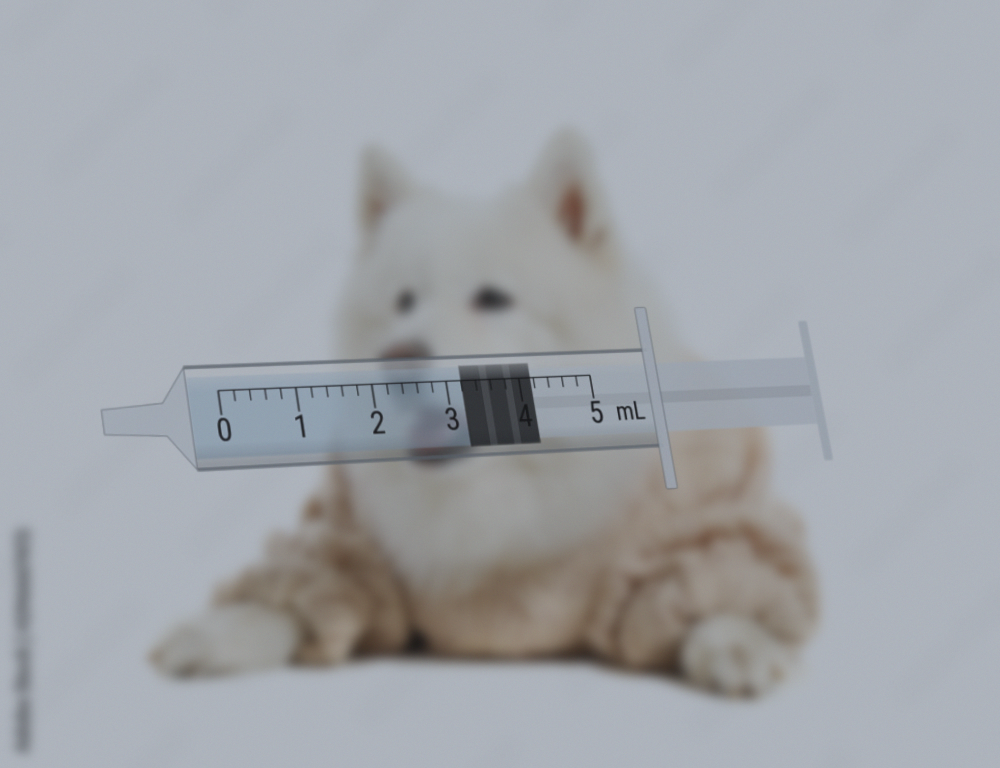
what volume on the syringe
3.2 mL
